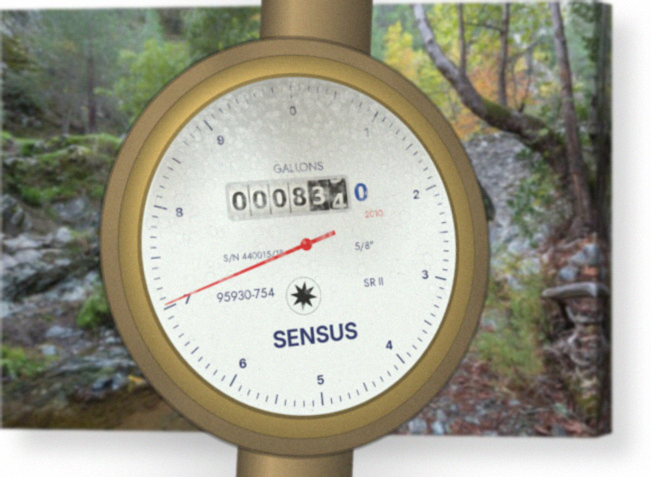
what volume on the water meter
8337.0 gal
